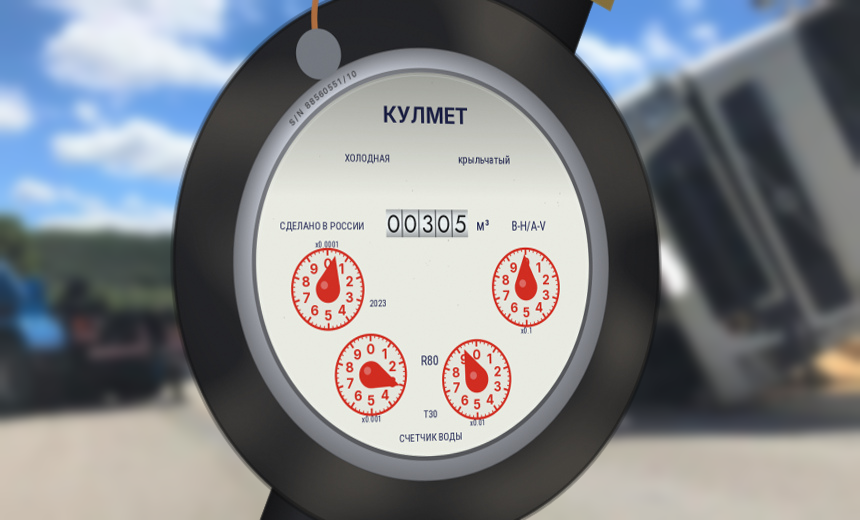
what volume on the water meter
304.9930 m³
